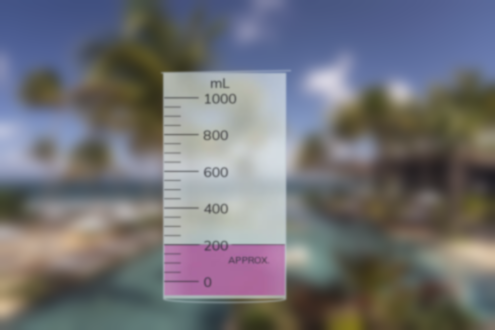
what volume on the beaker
200 mL
